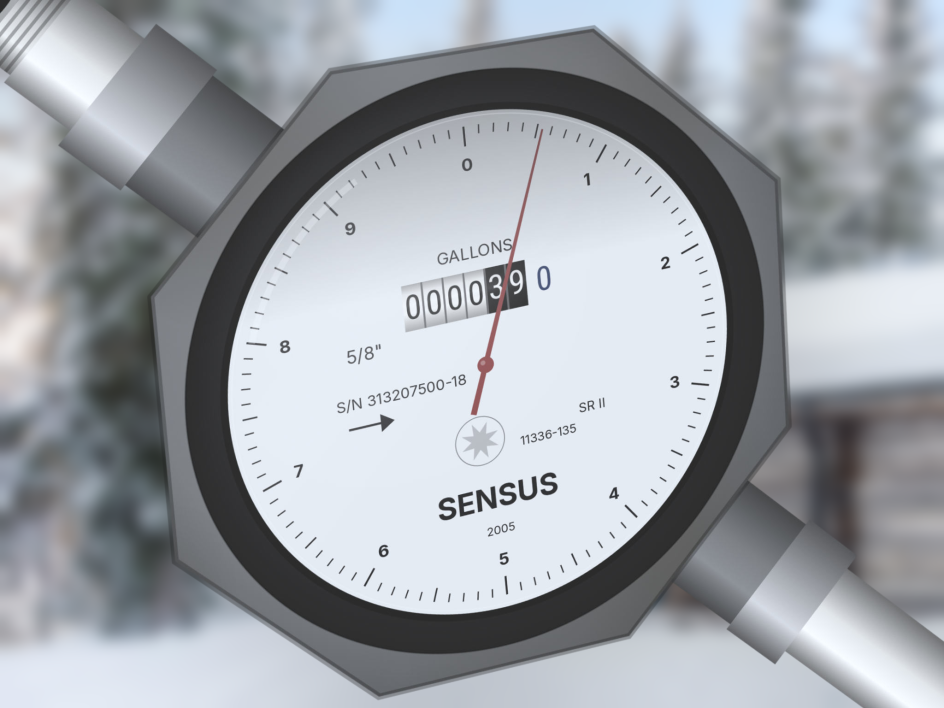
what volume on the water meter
390.5 gal
